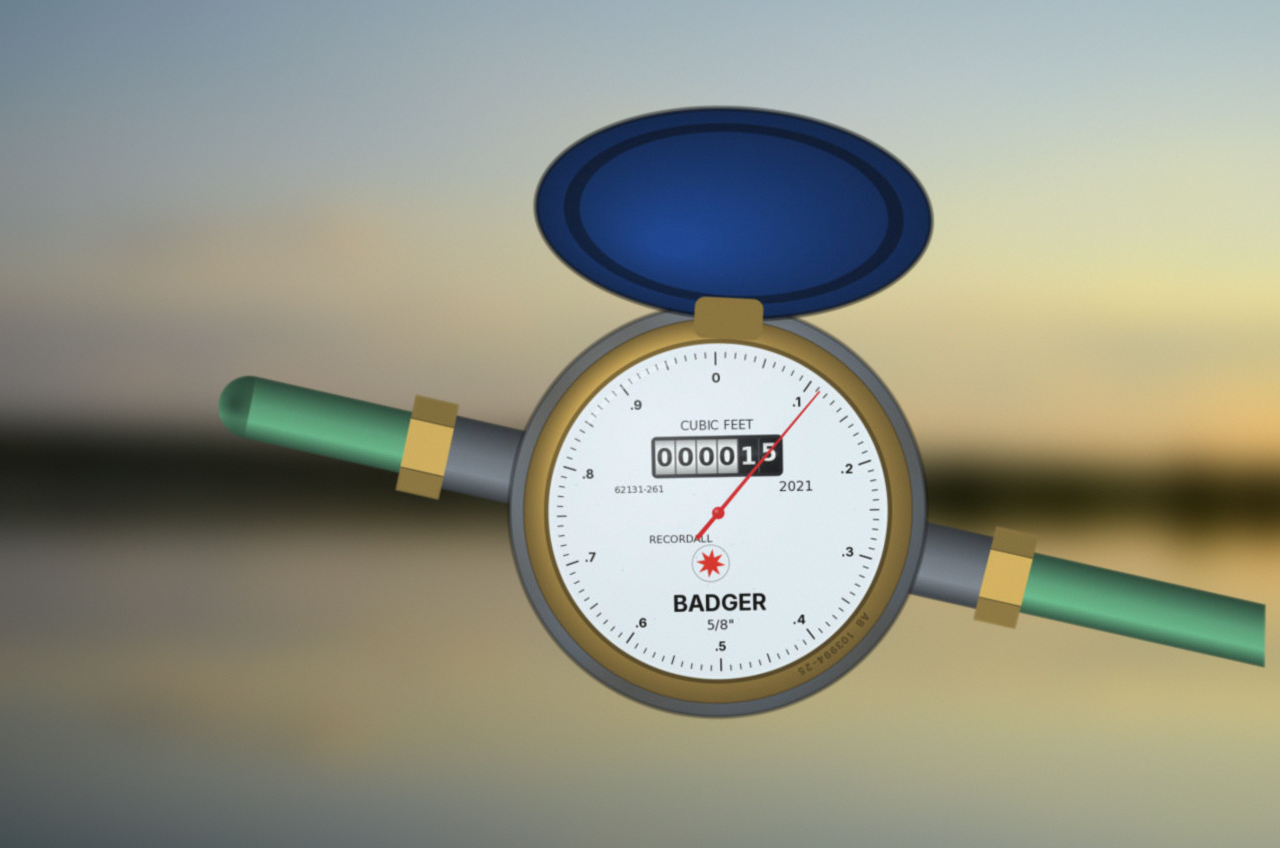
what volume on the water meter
15.11 ft³
